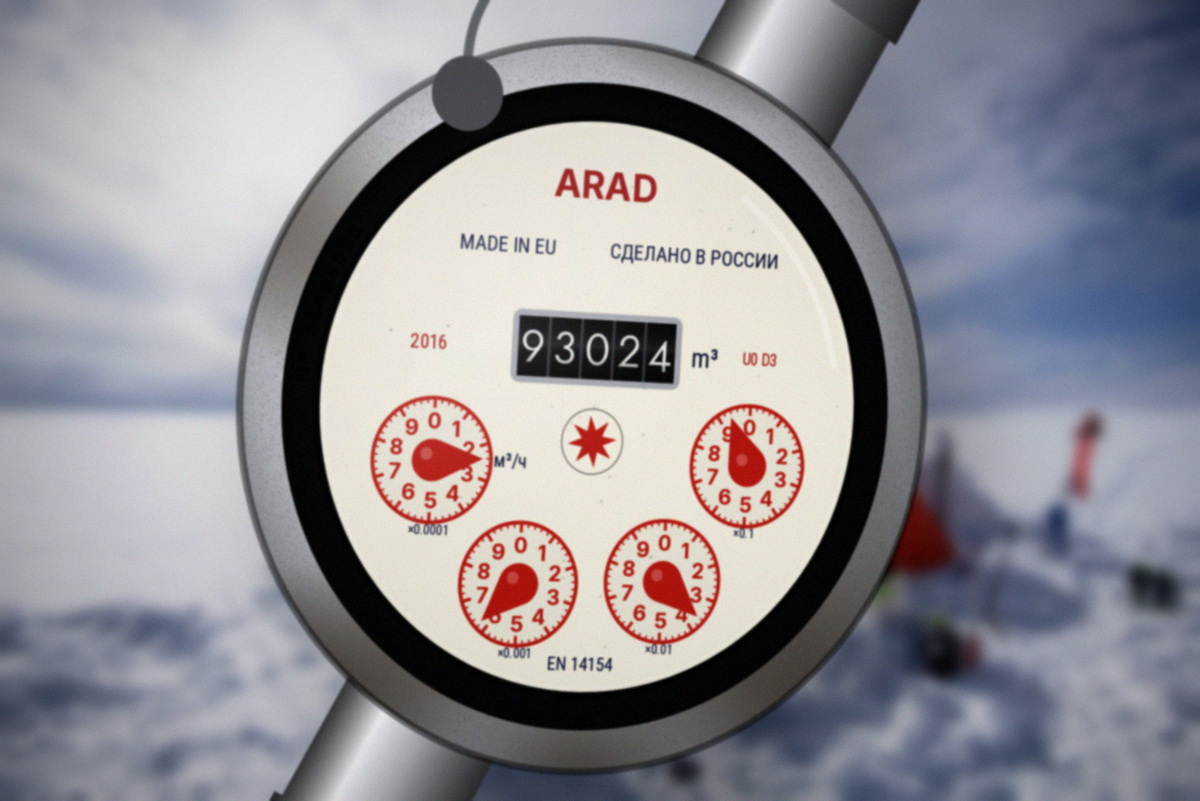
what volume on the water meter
93023.9362 m³
